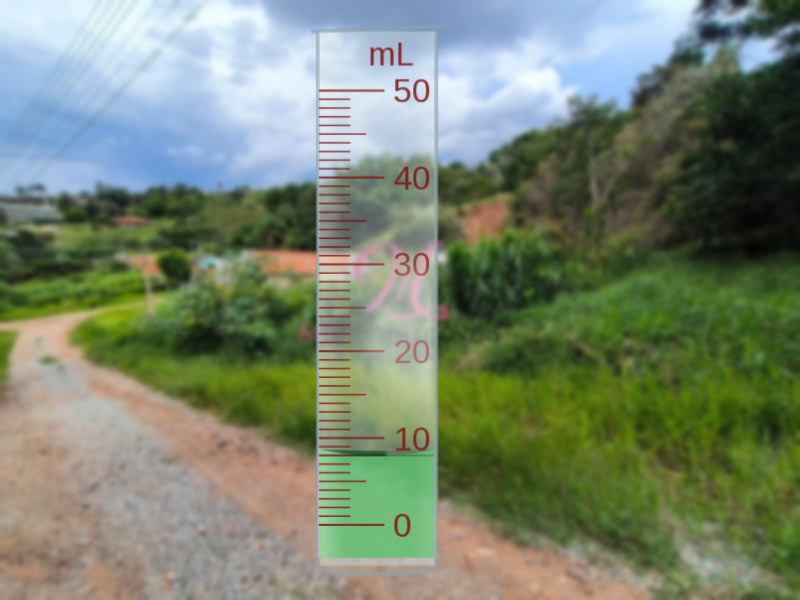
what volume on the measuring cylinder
8 mL
